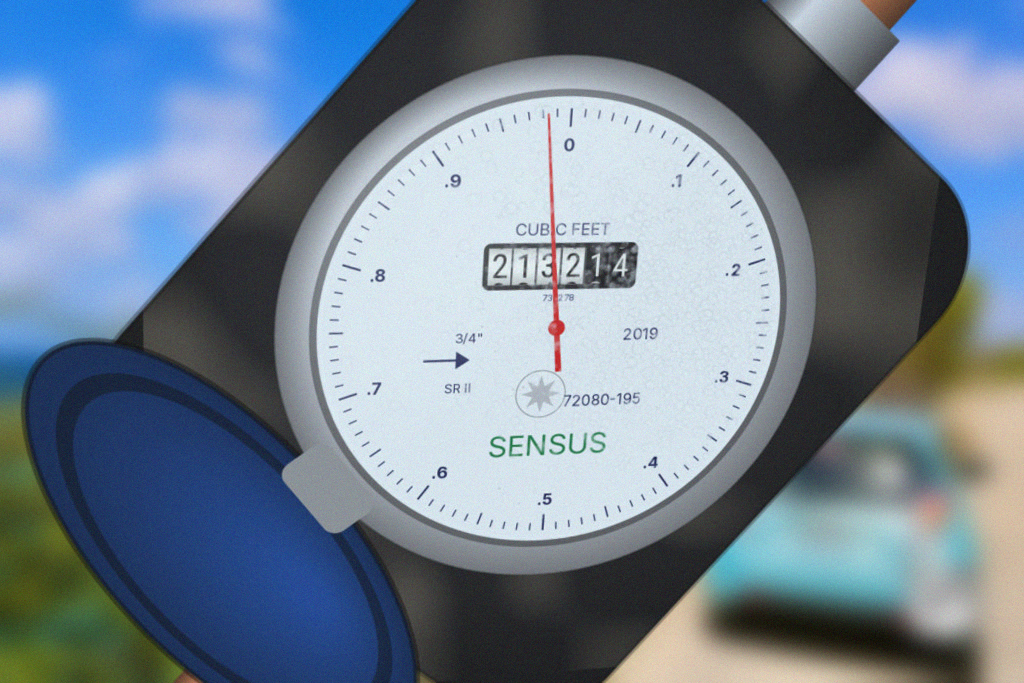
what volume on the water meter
213213.98 ft³
